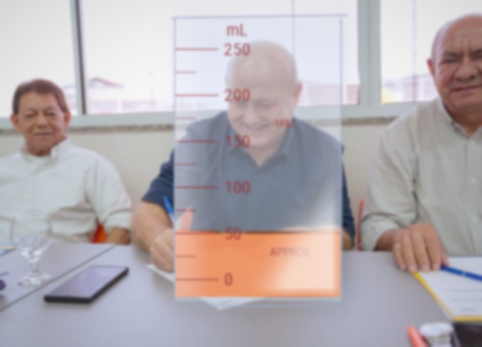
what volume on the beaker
50 mL
